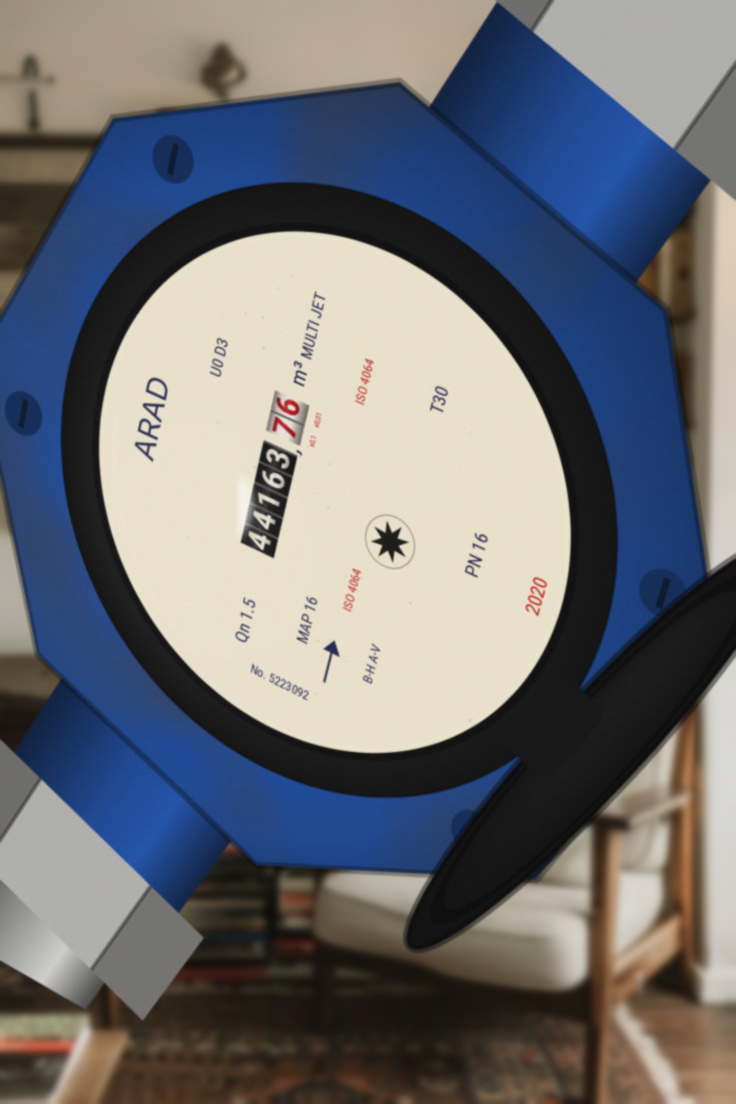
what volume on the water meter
44163.76 m³
